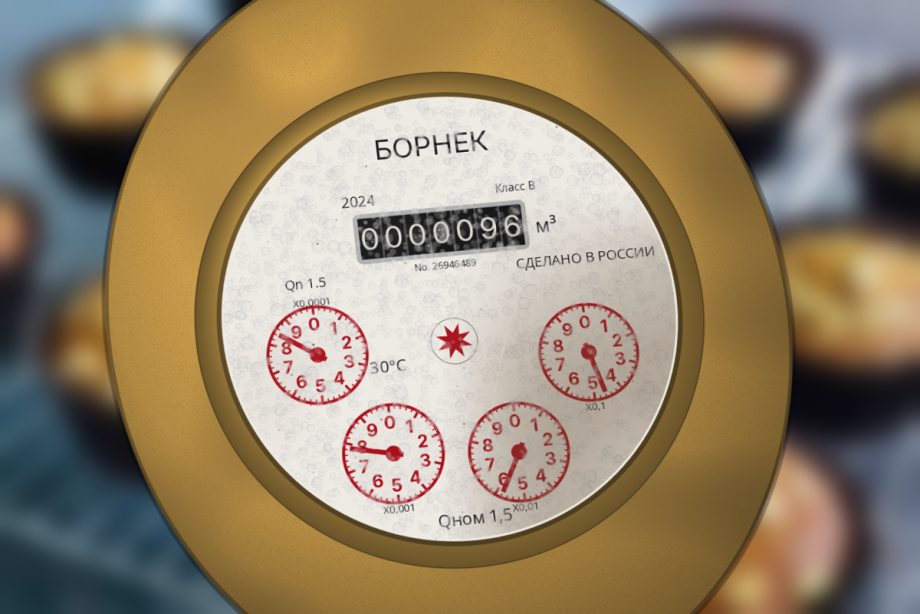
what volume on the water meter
96.4578 m³
